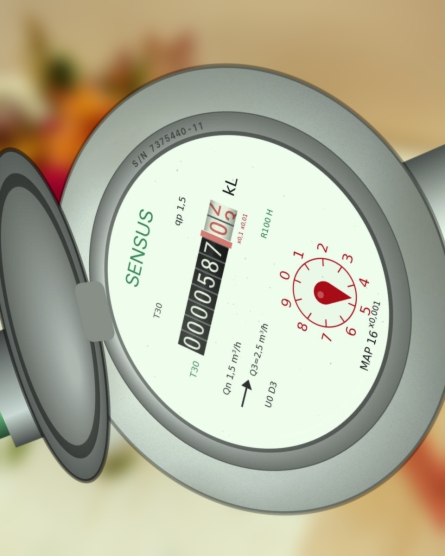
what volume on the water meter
587.024 kL
